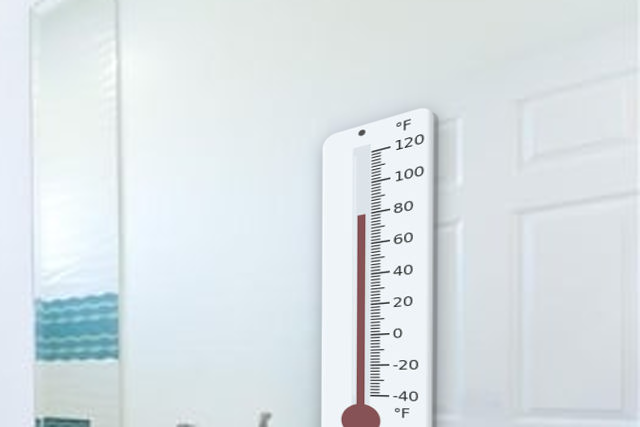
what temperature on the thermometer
80 °F
